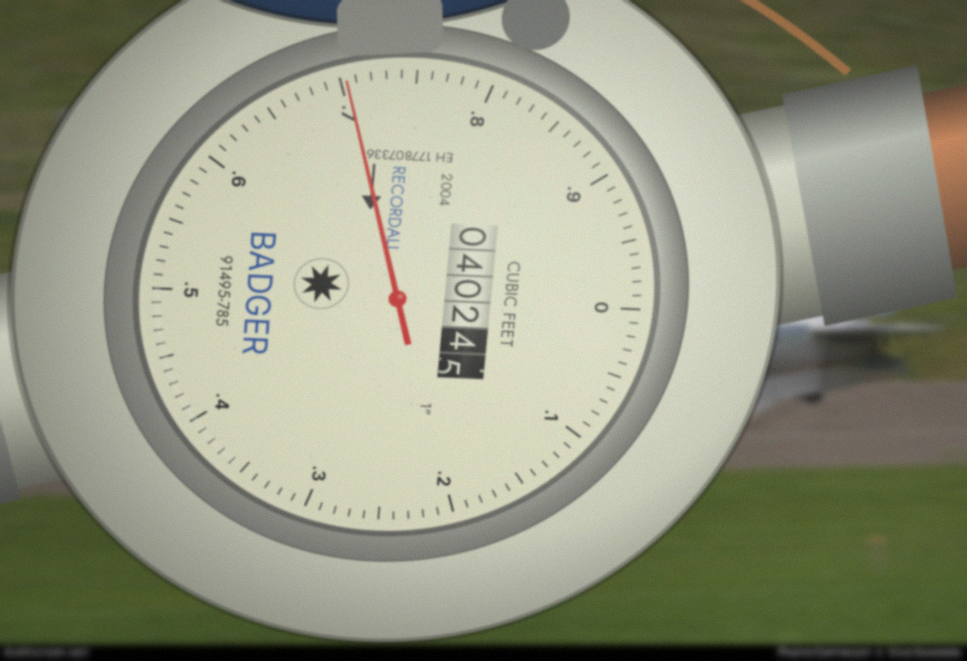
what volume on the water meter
40244.70 ft³
